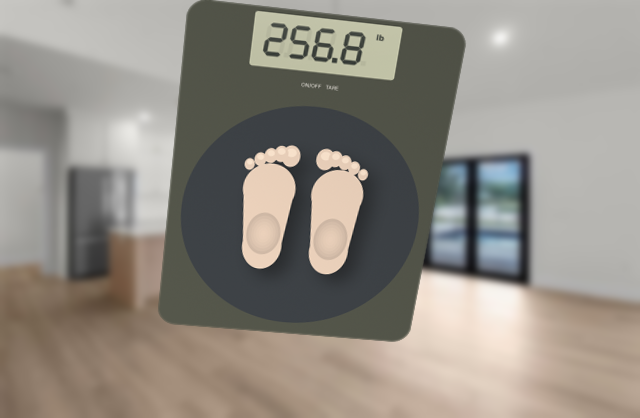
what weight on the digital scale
256.8 lb
